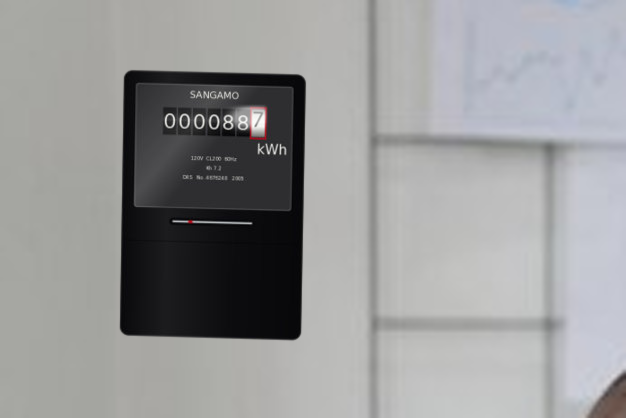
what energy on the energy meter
88.7 kWh
